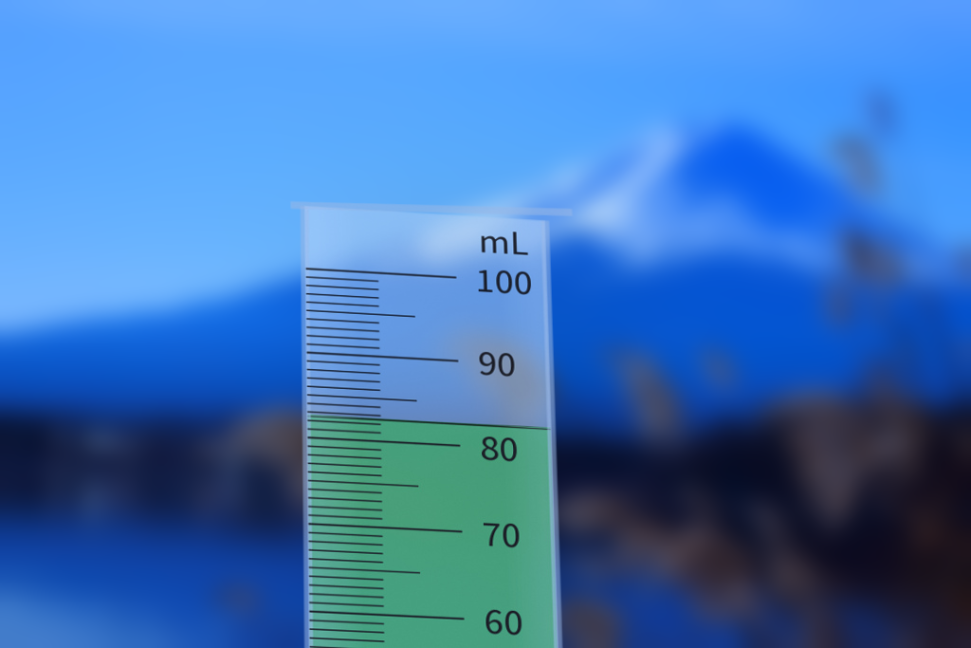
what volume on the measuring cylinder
82.5 mL
